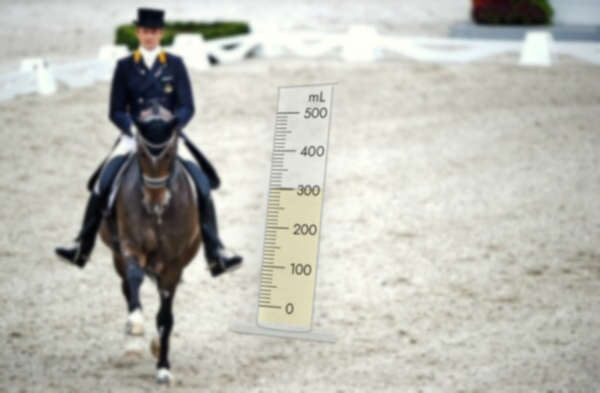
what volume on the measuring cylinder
300 mL
